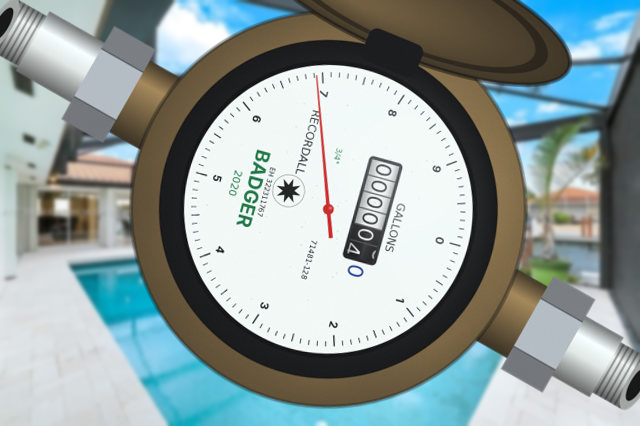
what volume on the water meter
36.9 gal
